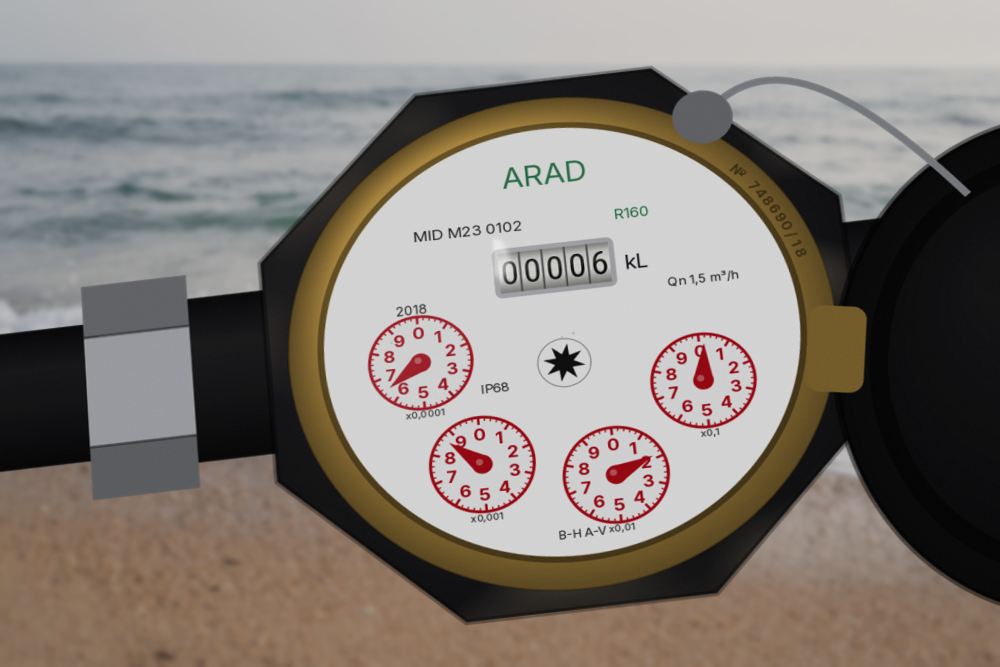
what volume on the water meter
6.0186 kL
